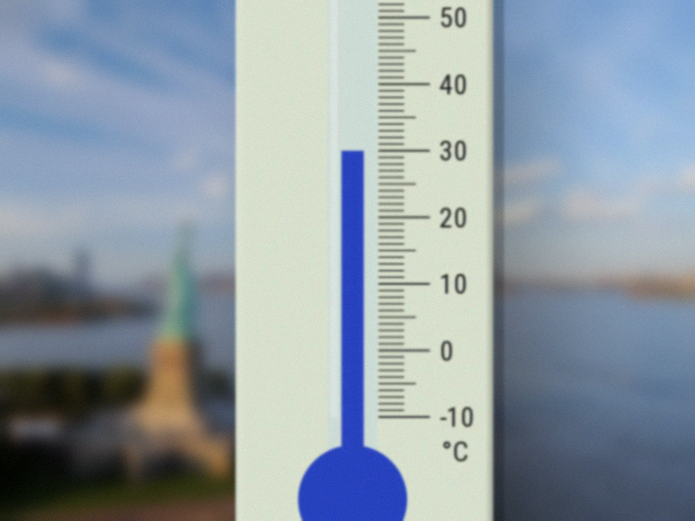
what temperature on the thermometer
30 °C
